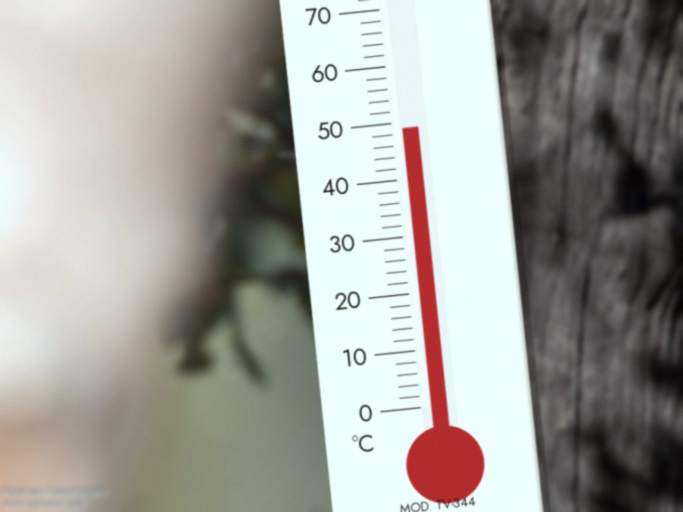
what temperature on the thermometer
49 °C
